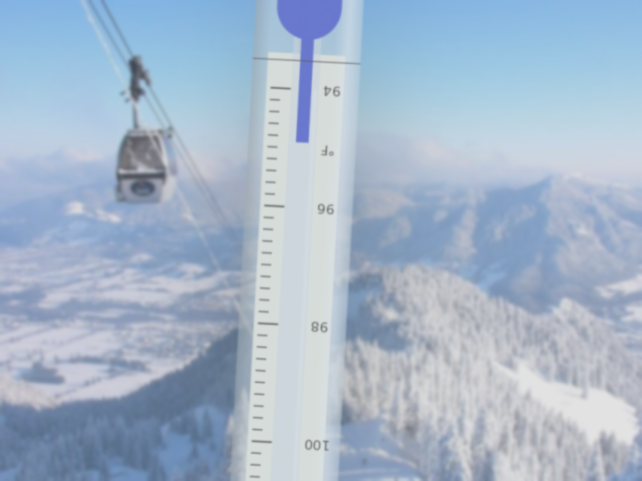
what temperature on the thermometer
94.9 °F
